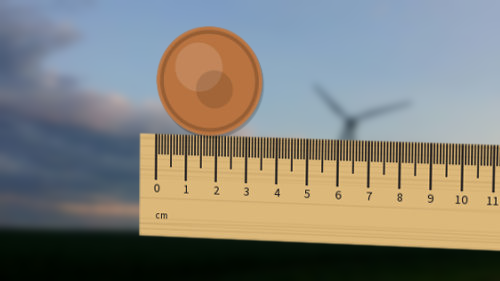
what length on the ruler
3.5 cm
